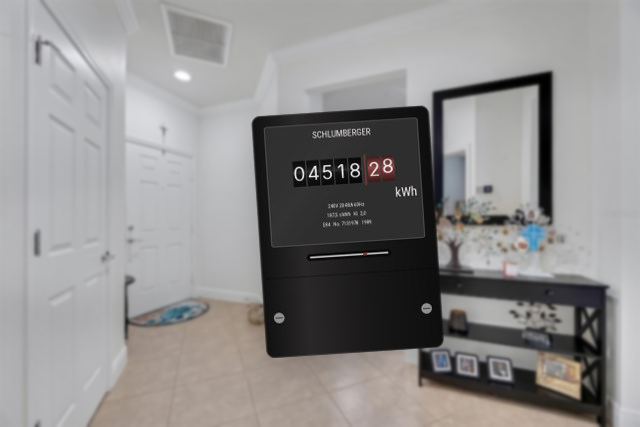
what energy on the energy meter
4518.28 kWh
